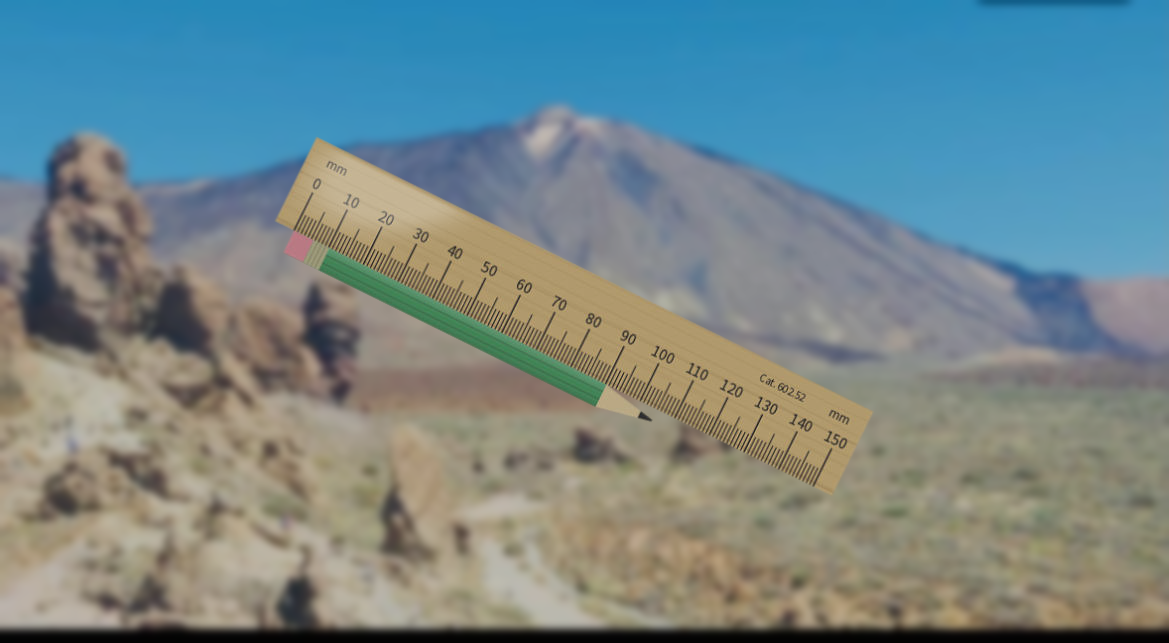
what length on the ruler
105 mm
